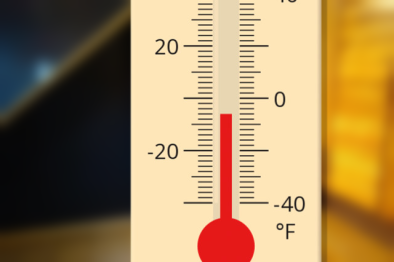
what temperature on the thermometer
-6 °F
